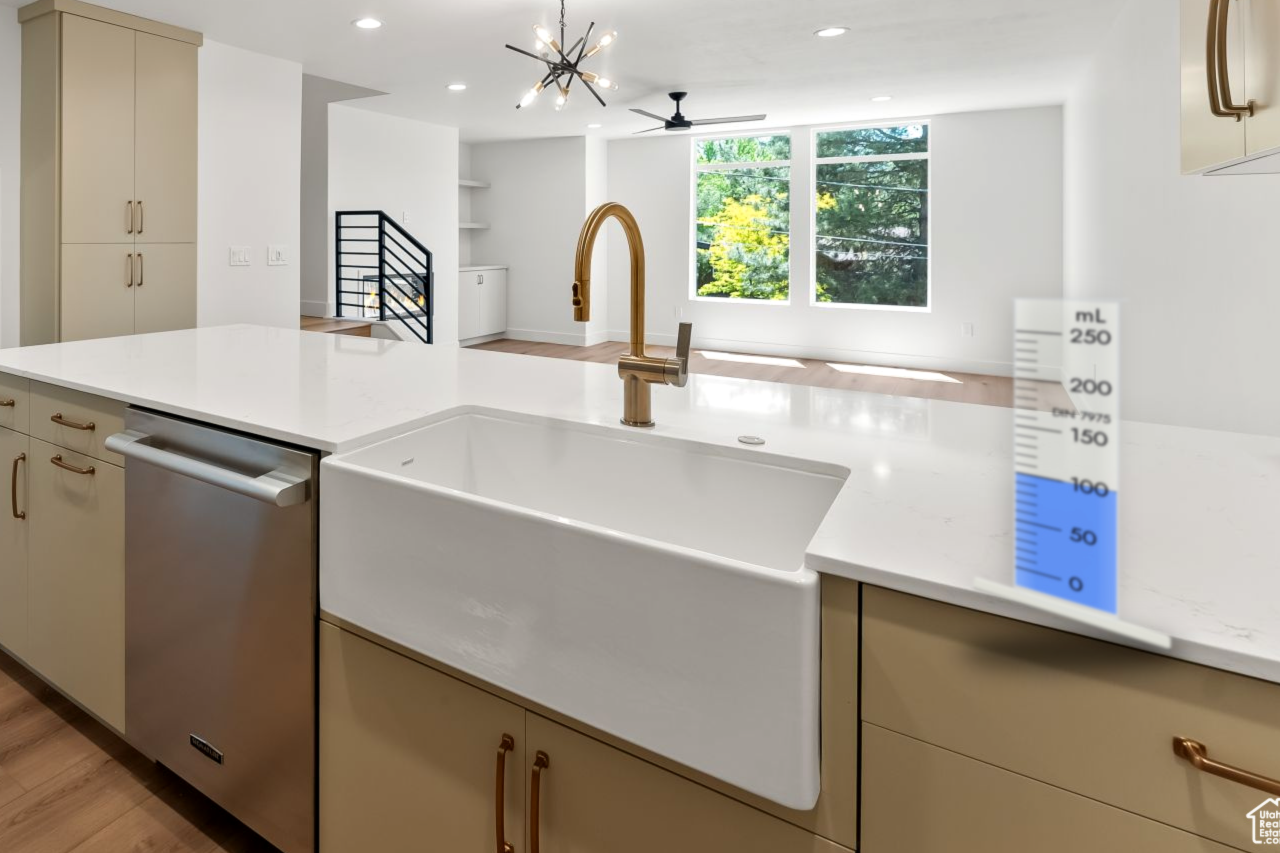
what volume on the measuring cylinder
100 mL
